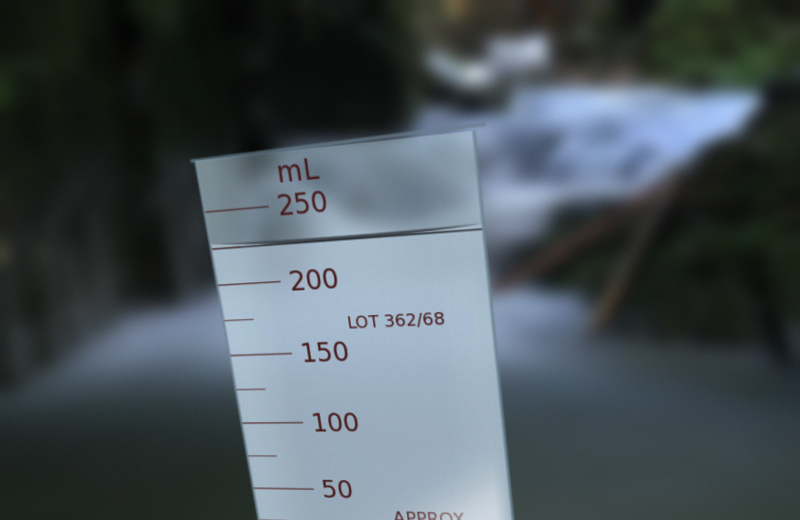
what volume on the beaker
225 mL
